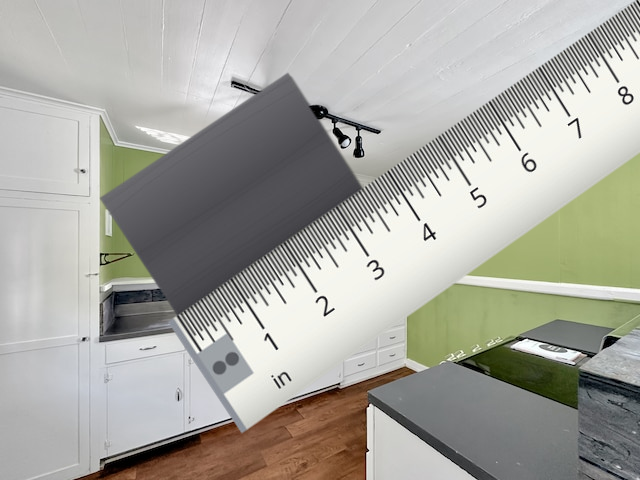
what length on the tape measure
3.5 in
